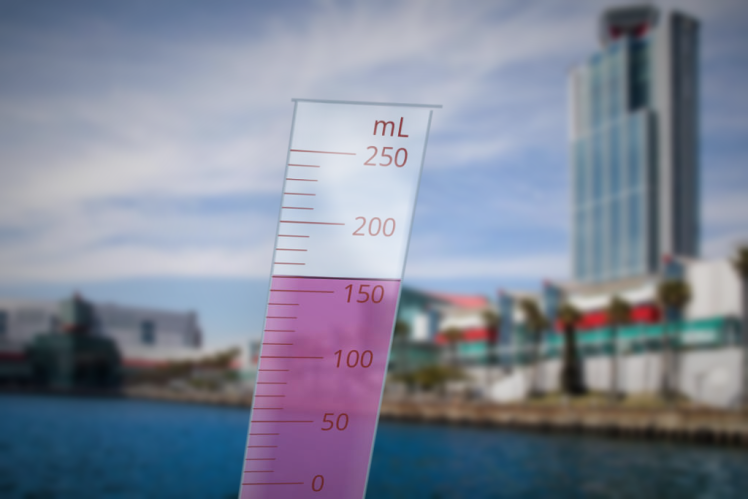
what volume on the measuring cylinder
160 mL
